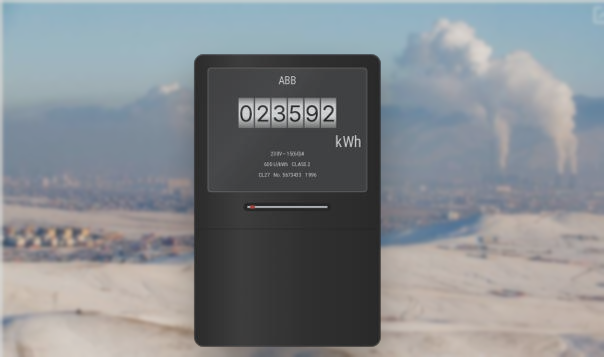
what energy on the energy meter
23592 kWh
